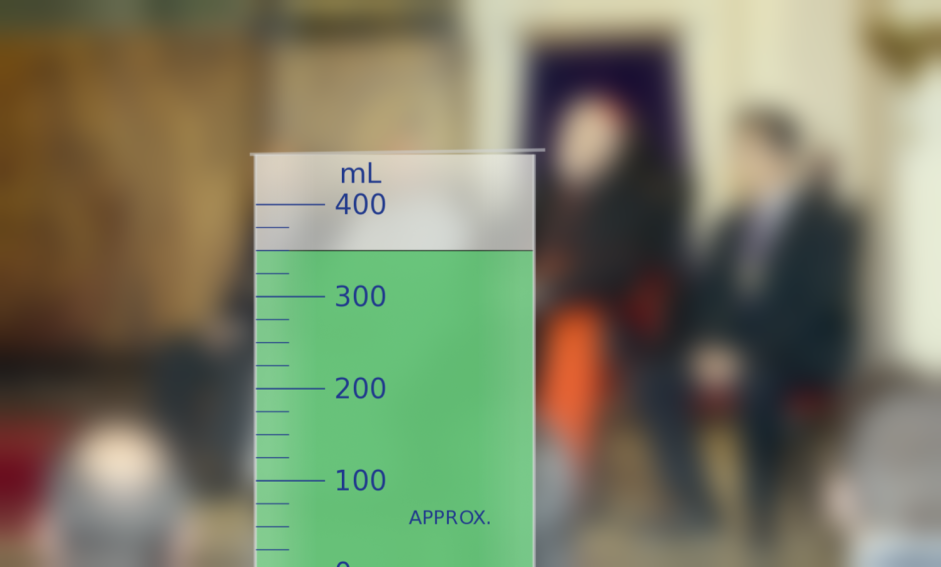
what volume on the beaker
350 mL
